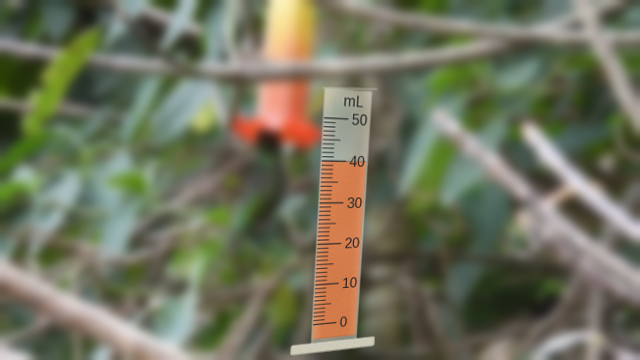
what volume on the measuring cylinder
40 mL
